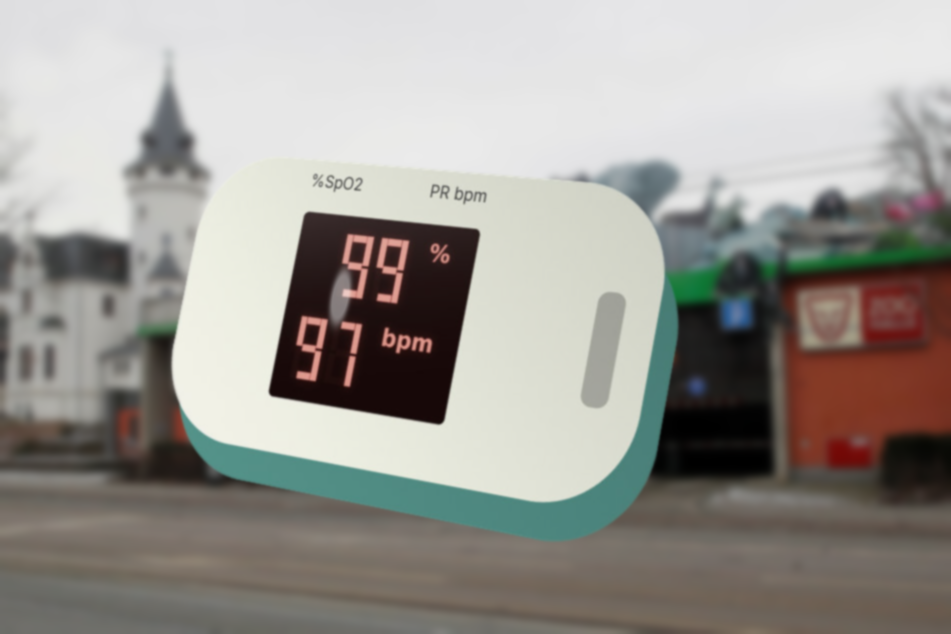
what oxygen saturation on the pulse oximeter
99 %
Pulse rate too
97 bpm
